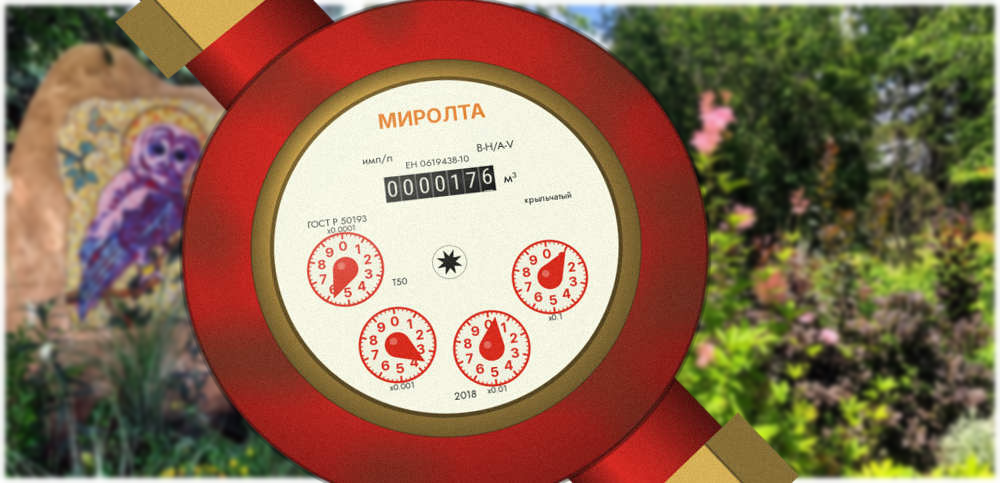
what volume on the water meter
176.1035 m³
